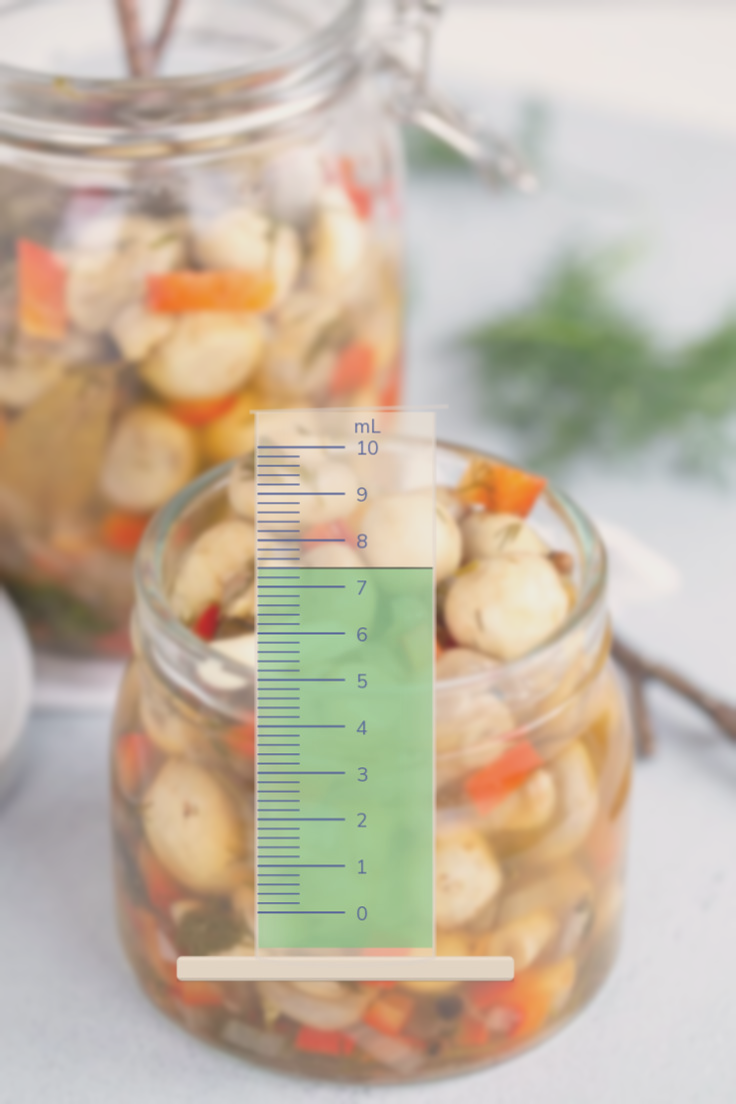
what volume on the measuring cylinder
7.4 mL
